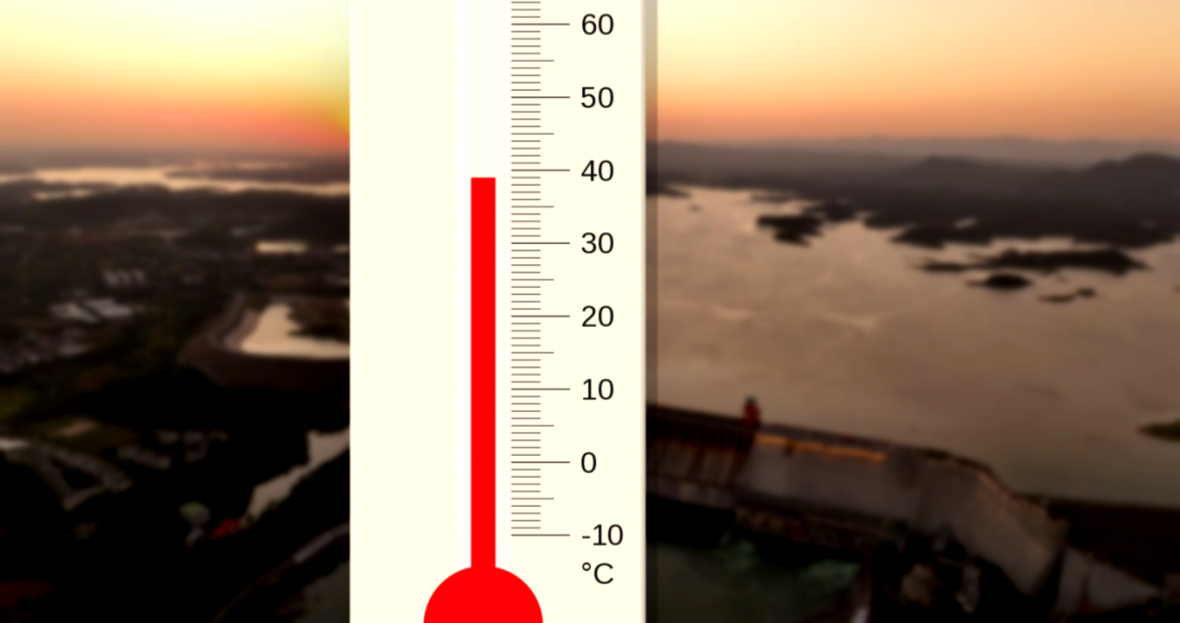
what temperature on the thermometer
39 °C
